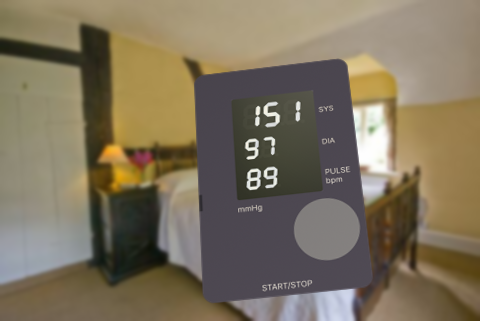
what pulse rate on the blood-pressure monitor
89 bpm
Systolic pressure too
151 mmHg
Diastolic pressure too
97 mmHg
